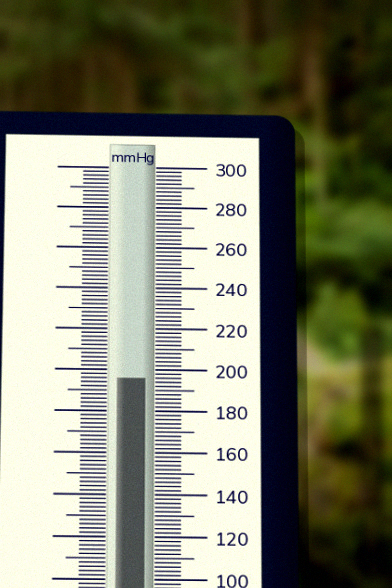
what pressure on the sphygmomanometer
196 mmHg
